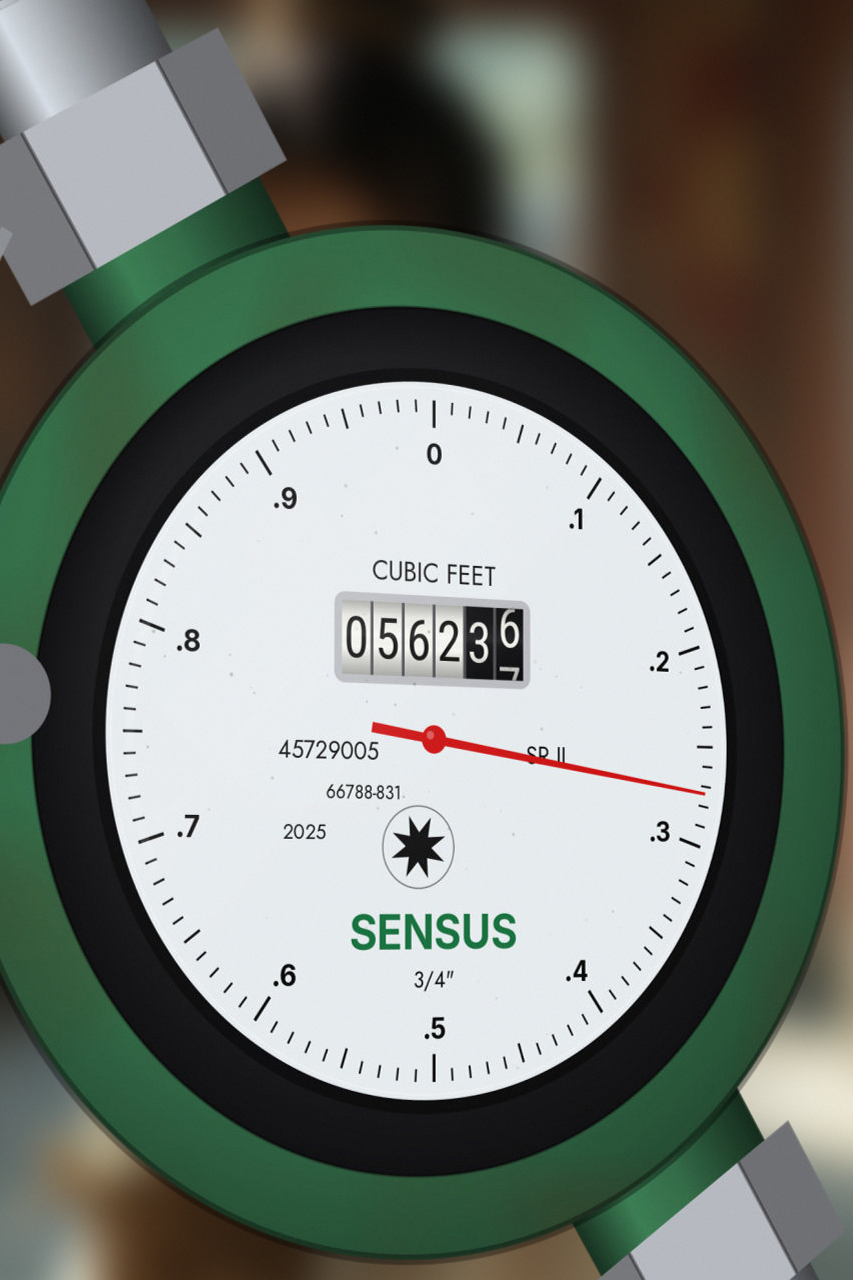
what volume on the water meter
56236.27 ft³
